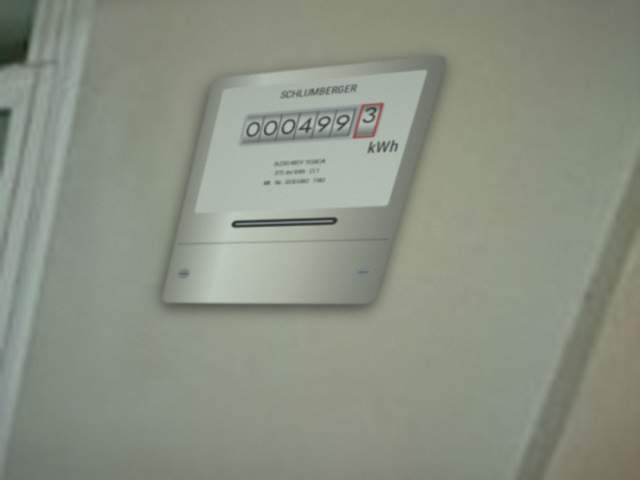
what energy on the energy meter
499.3 kWh
